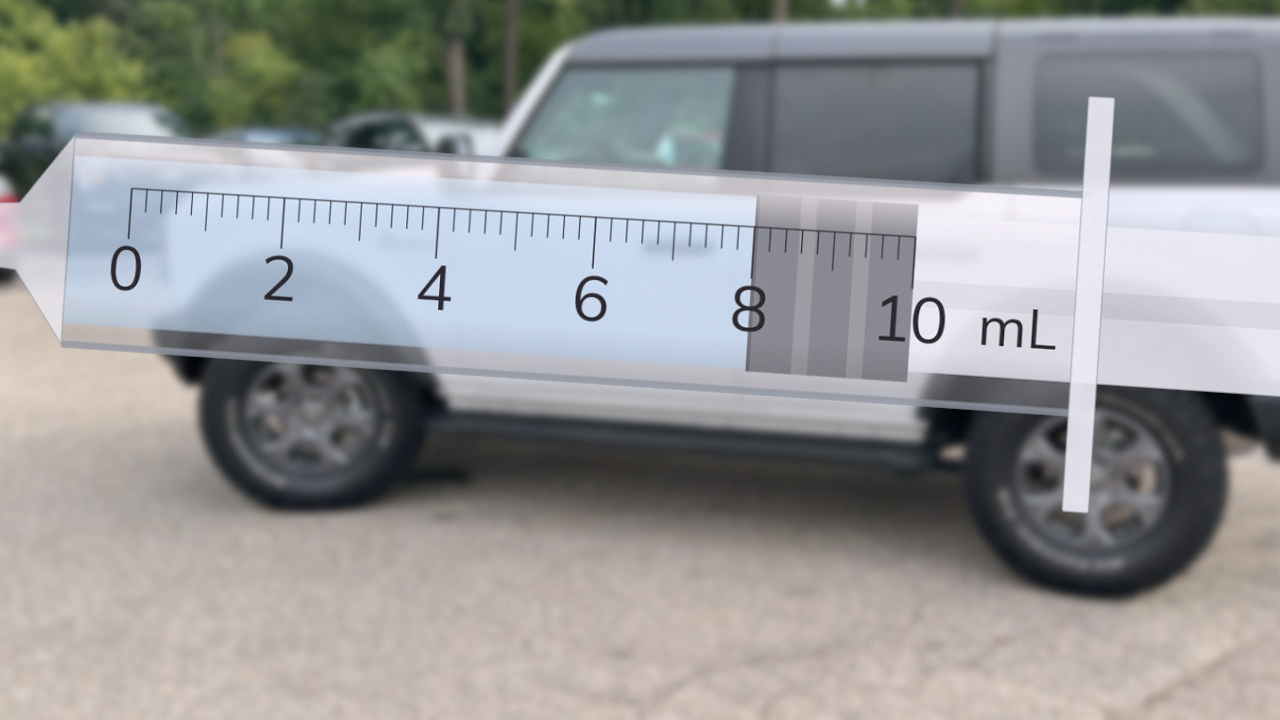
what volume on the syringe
8 mL
